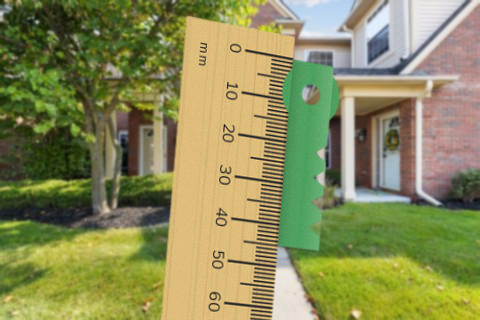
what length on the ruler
45 mm
